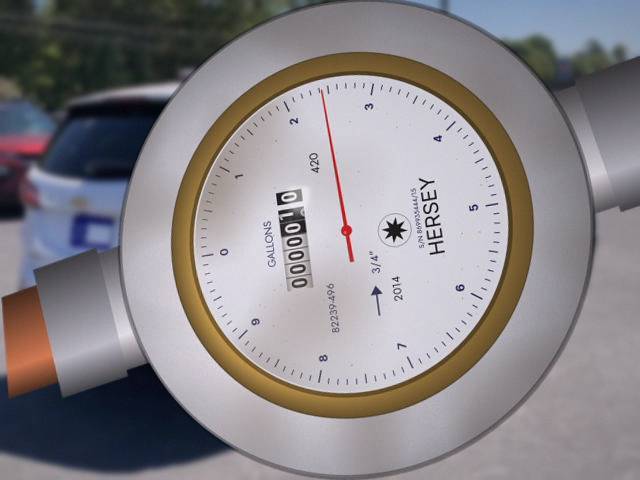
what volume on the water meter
12.4 gal
